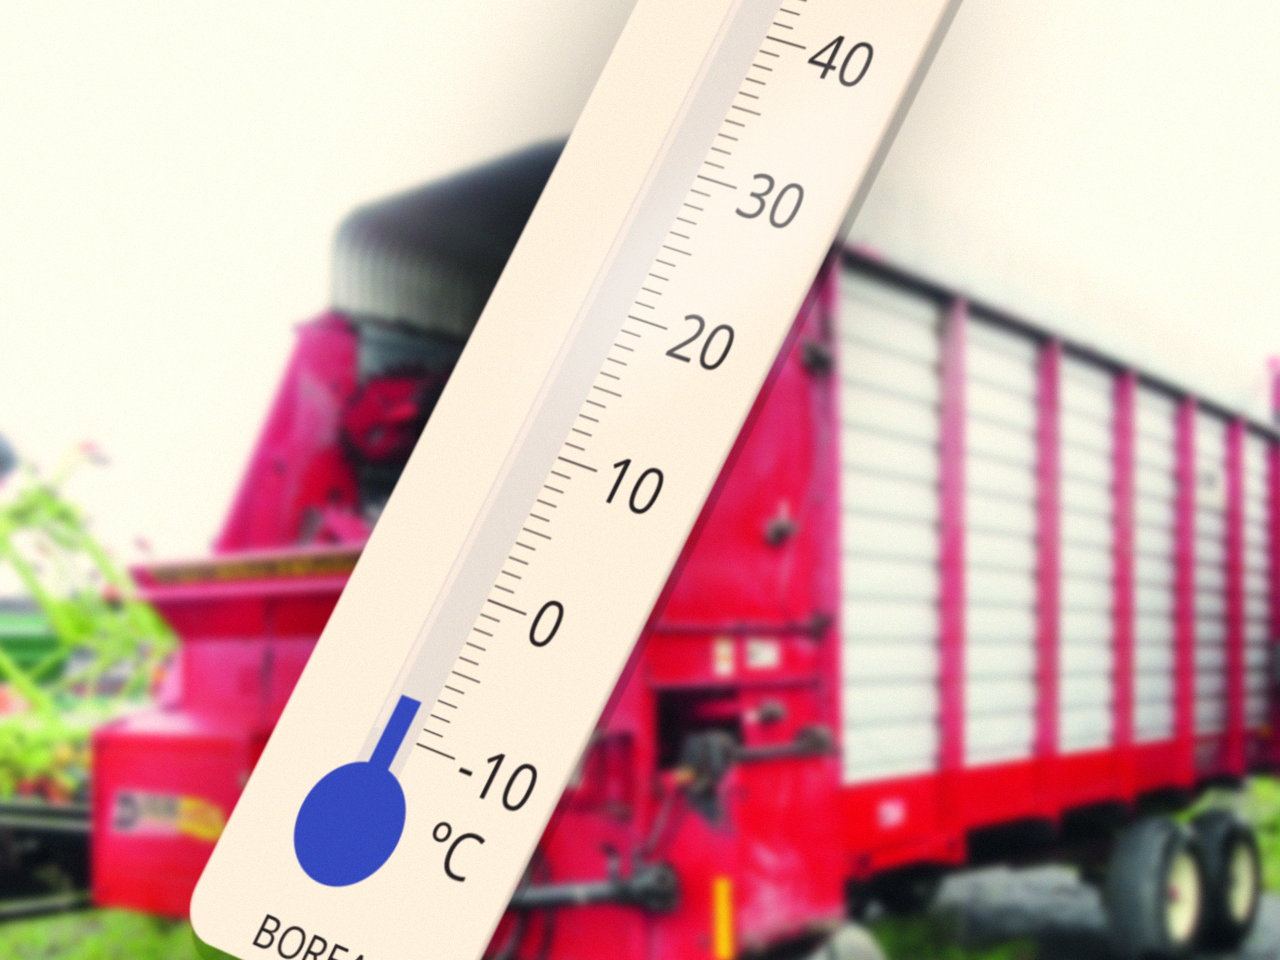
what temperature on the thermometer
-7.5 °C
